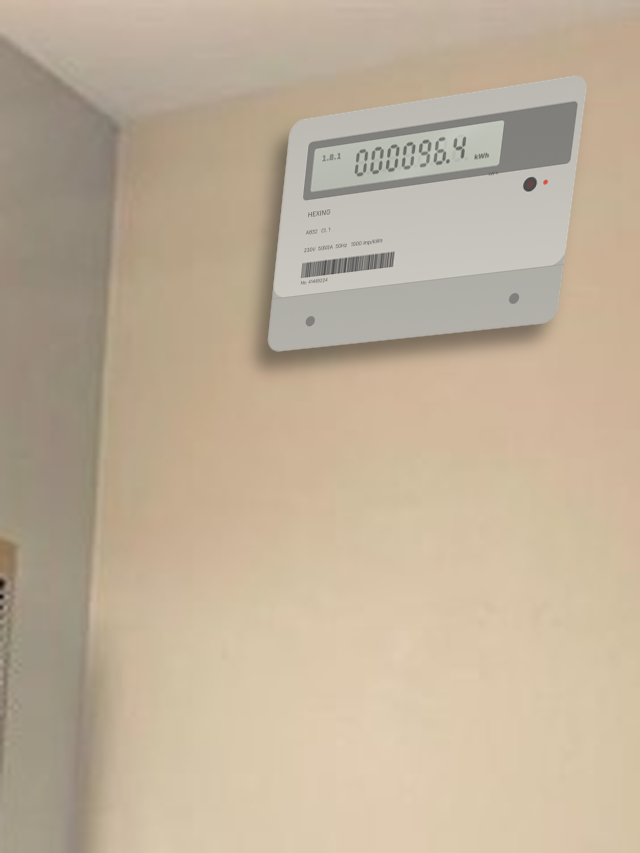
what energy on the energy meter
96.4 kWh
